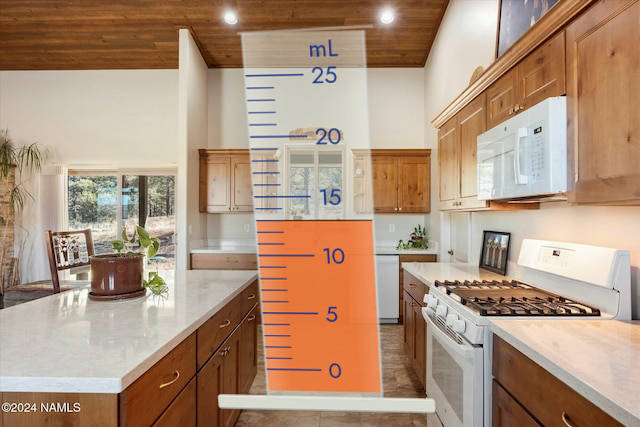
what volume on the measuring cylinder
13 mL
